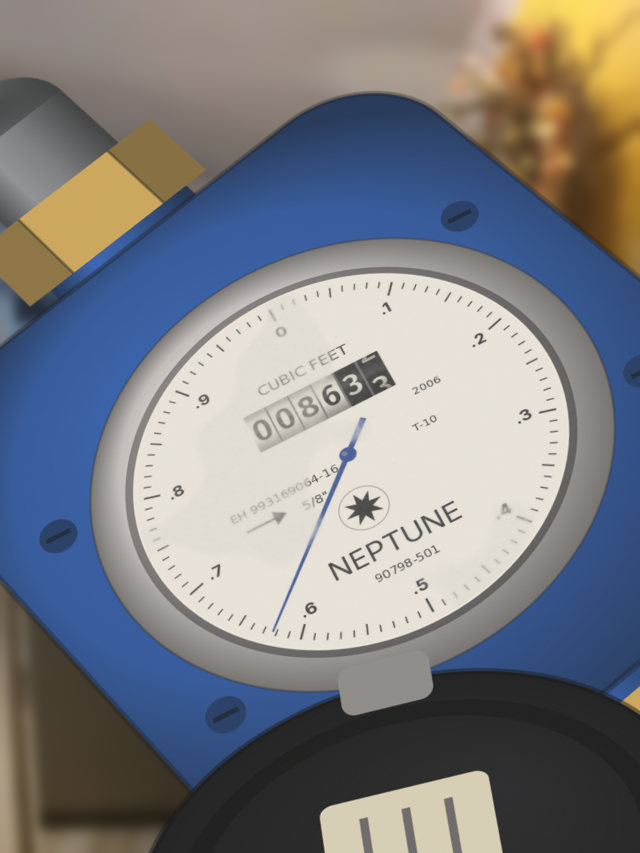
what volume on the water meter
8632.62 ft³
